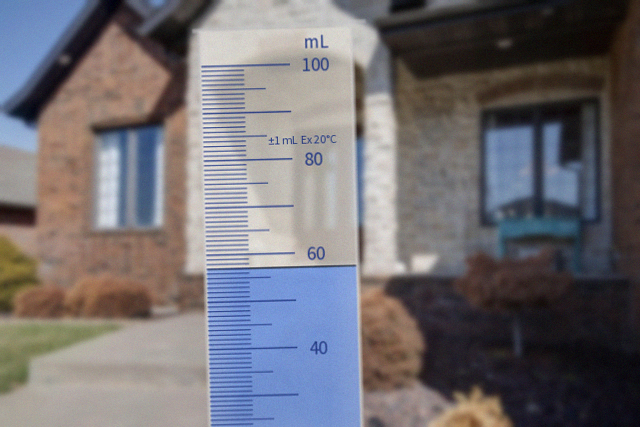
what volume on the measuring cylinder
57 mL
